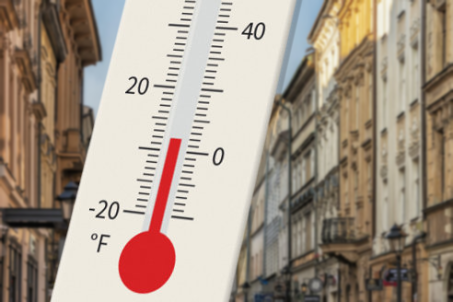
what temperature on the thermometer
4 °F
